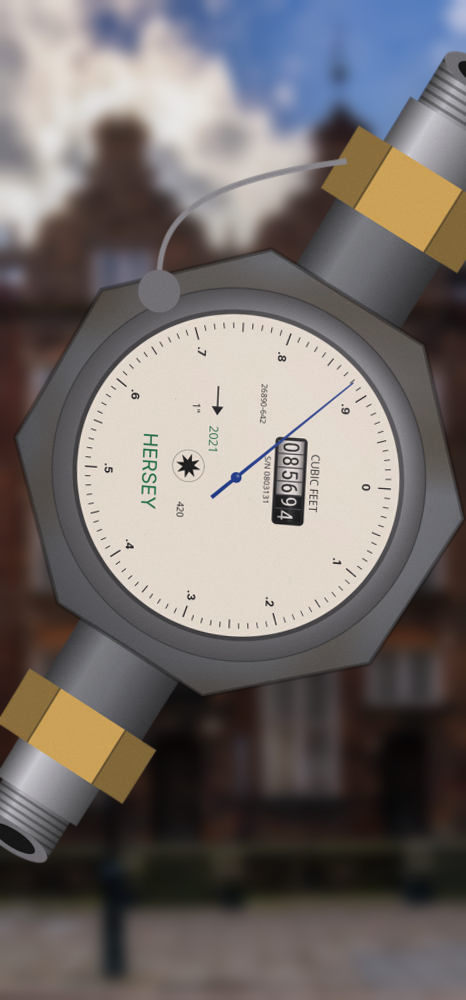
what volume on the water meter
85693.88 ft³
